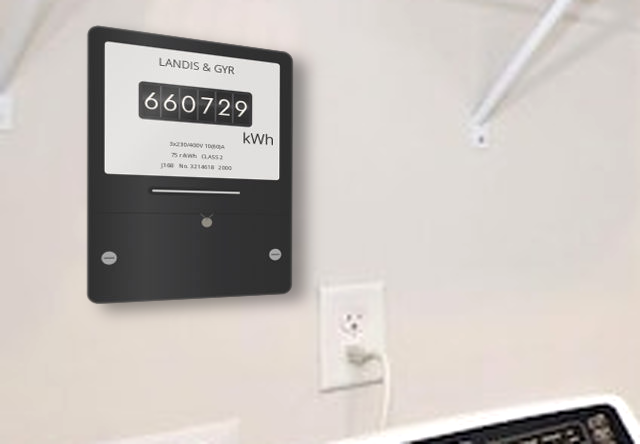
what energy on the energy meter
660729 kWh
